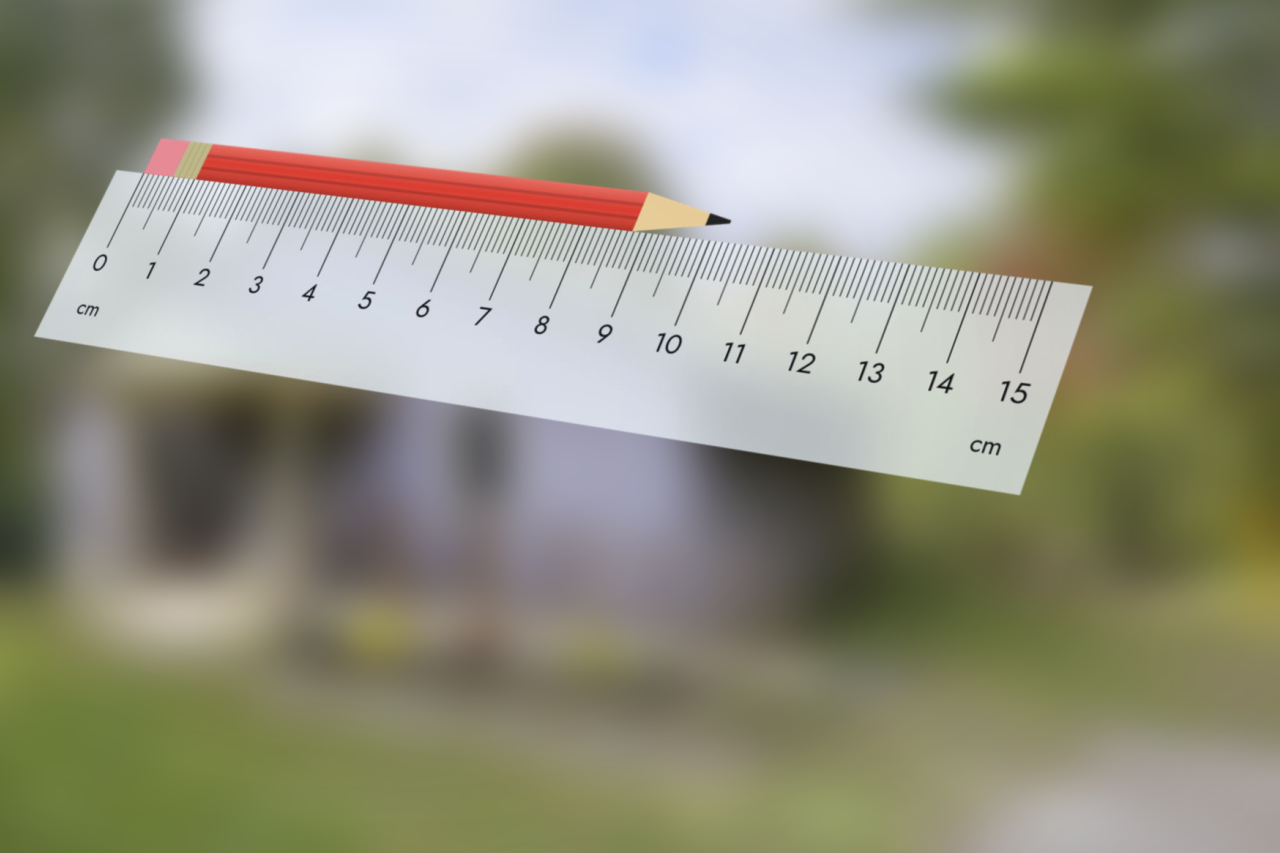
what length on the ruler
10.2 cm
